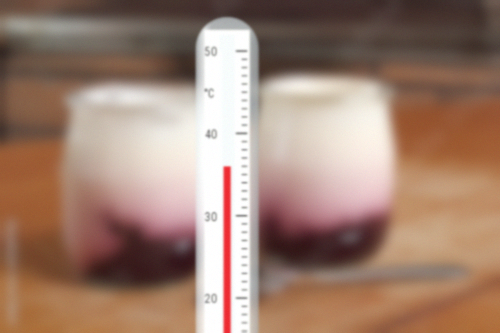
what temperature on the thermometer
36 °C
